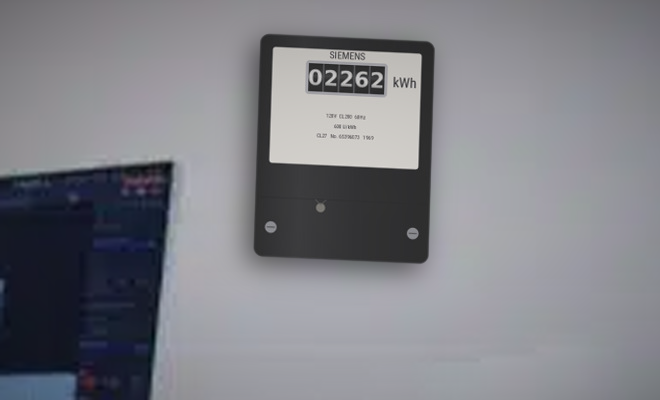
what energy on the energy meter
2262 kWh
